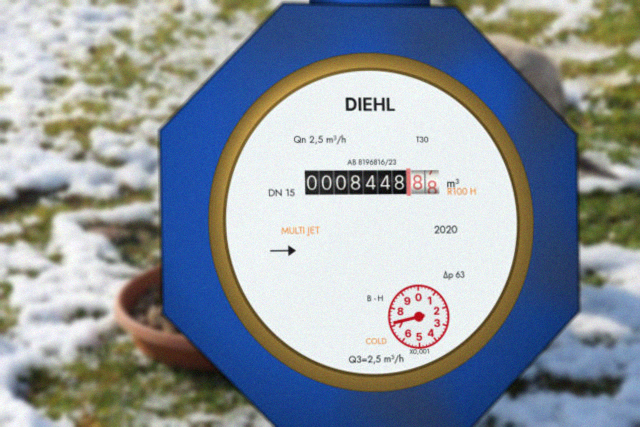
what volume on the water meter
8448.877 m³
